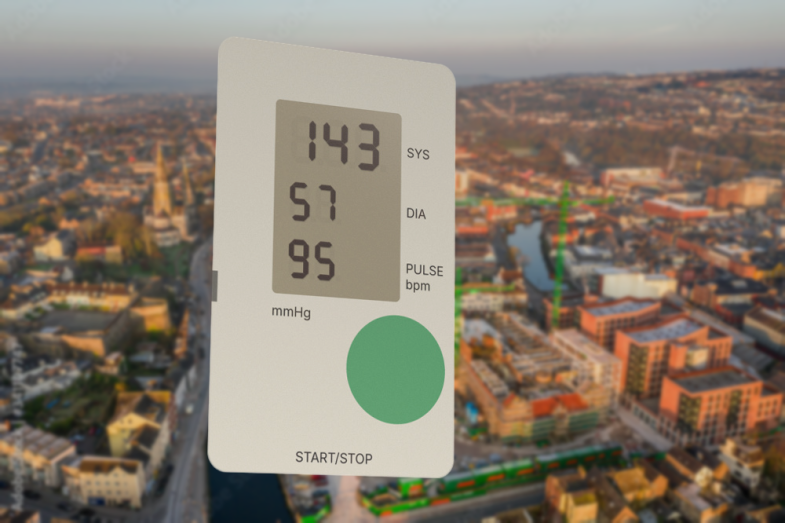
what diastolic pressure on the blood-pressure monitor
57 mmHg
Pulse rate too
95 bpm
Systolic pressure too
143 mmHg
